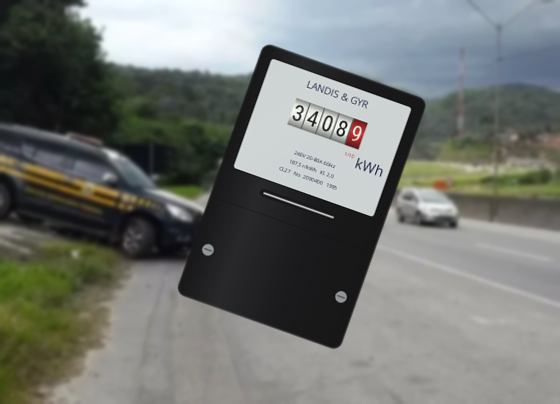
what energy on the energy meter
3408.9 kWh
